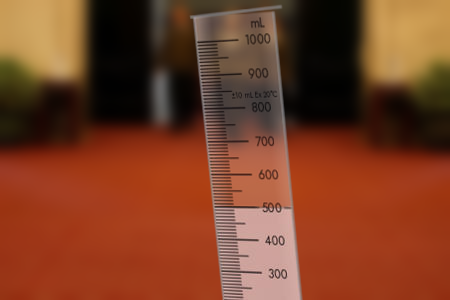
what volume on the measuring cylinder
500 mL
